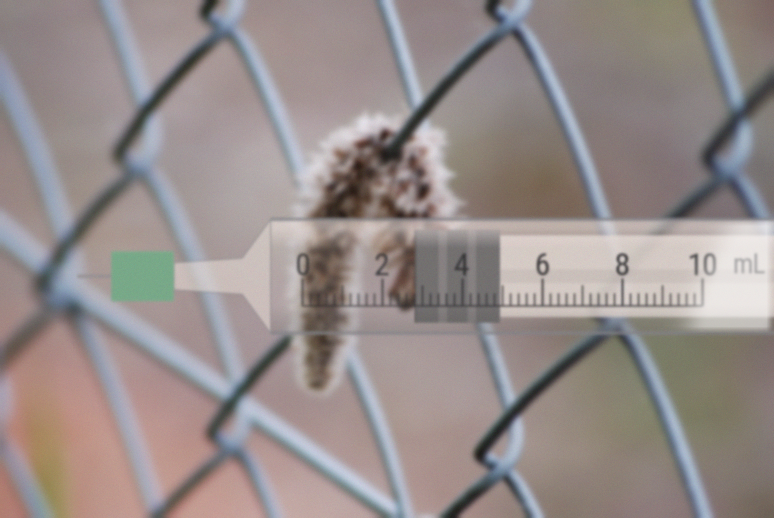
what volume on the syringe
2.8 mL
